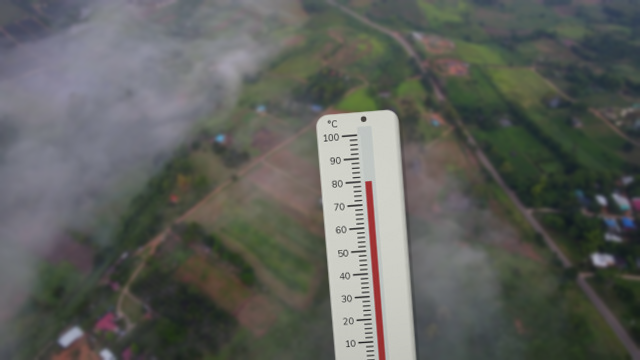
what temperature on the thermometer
80 °C
